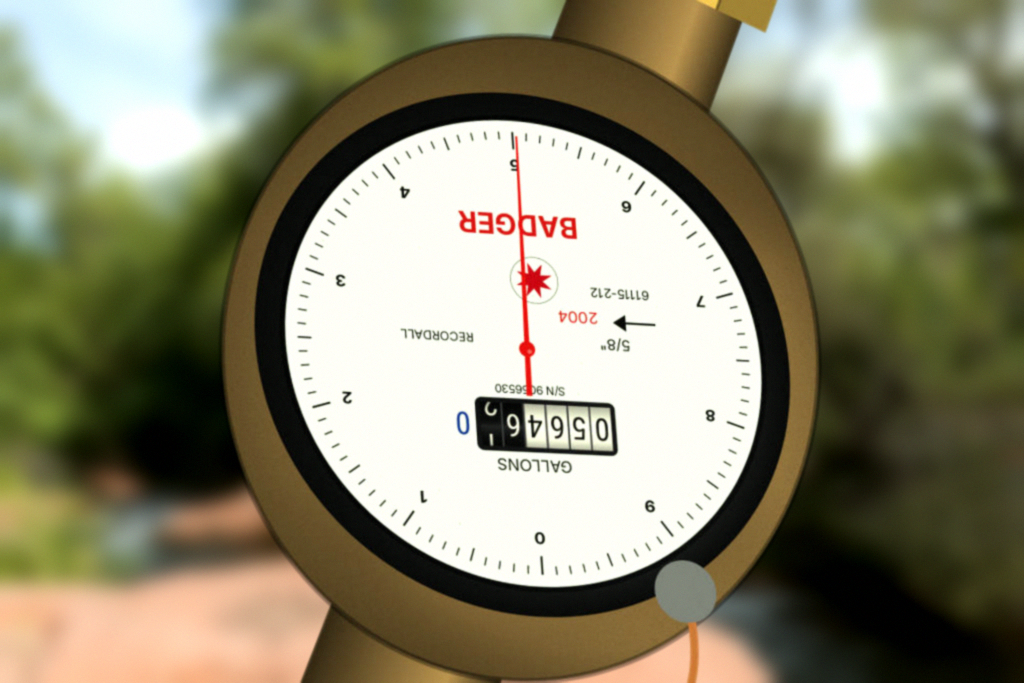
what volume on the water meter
564615.0 gal
